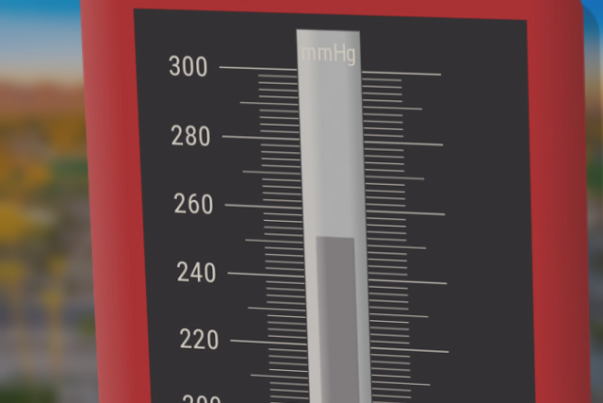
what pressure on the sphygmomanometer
252 mmHg
